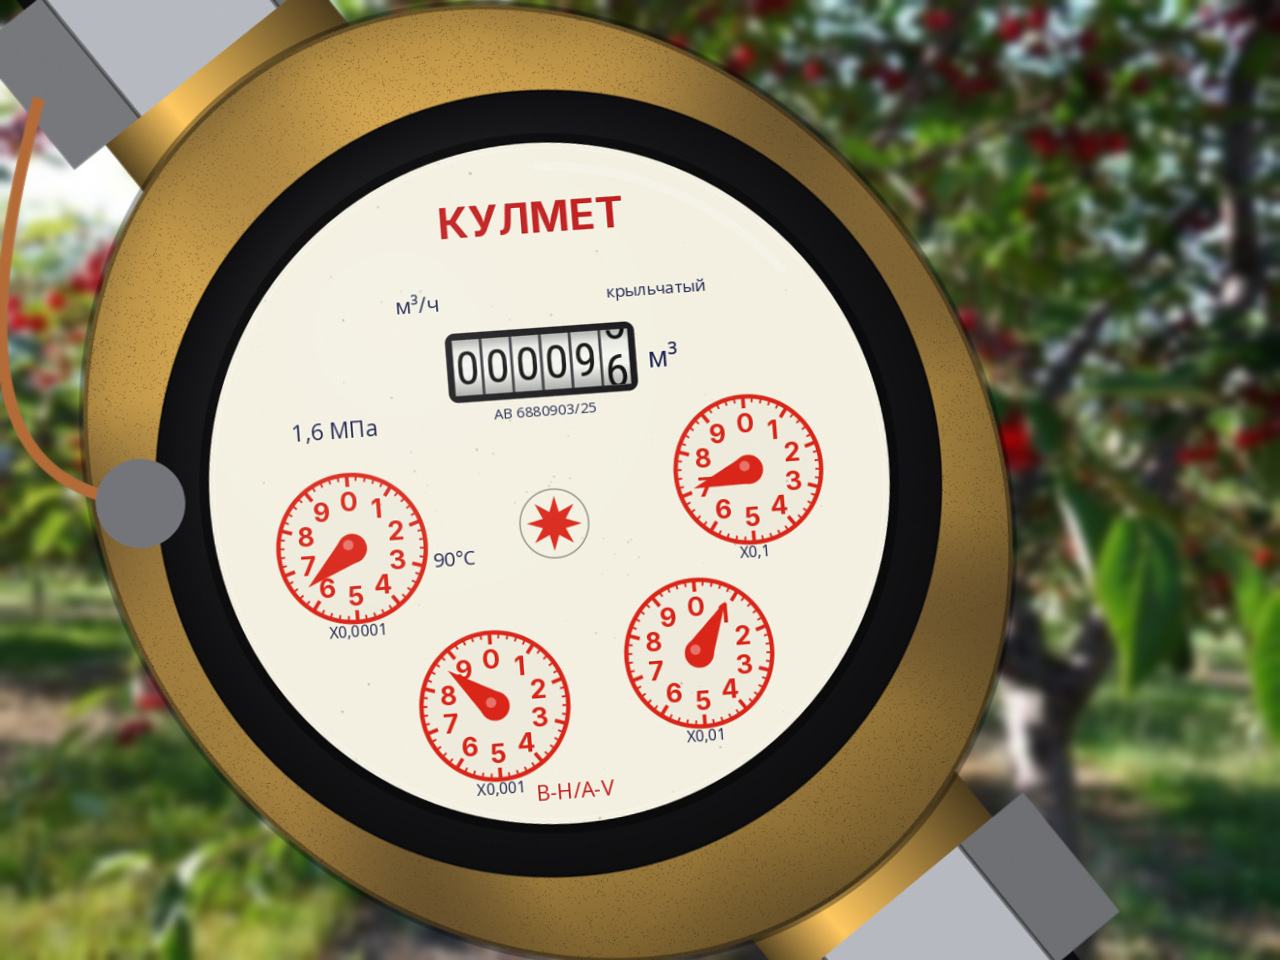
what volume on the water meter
95.7086 m³
